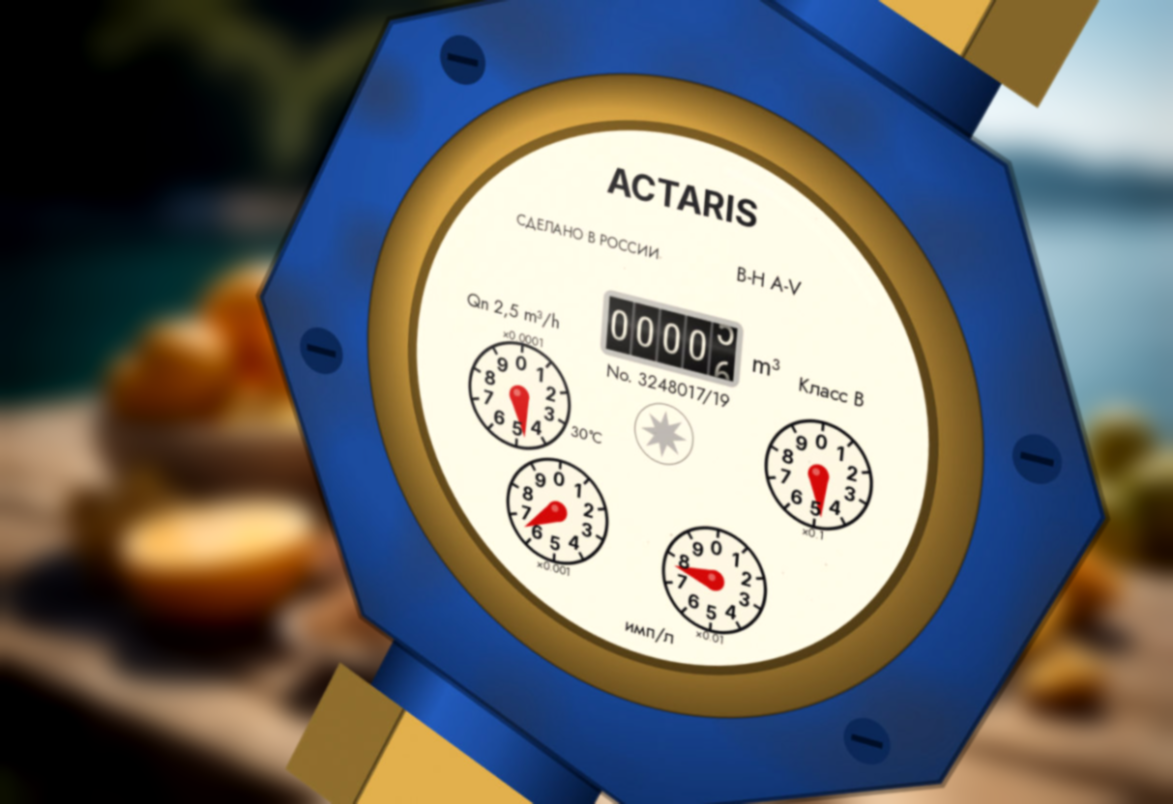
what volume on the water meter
5.4764 m³
